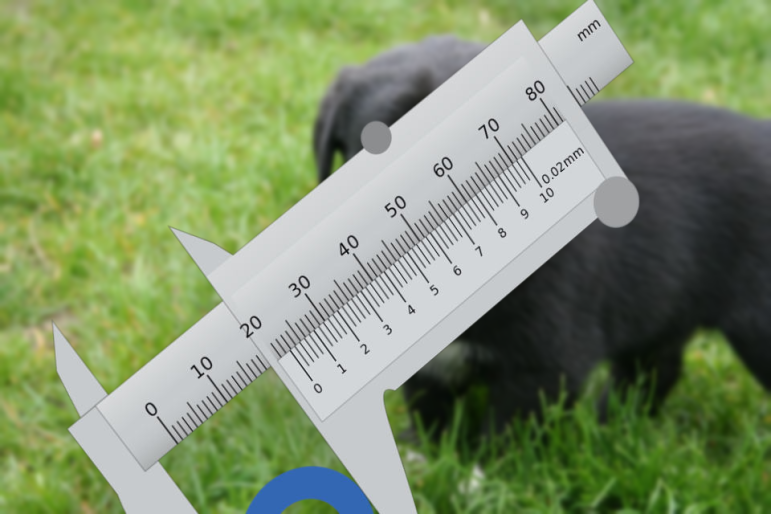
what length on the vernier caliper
22.8 mm
